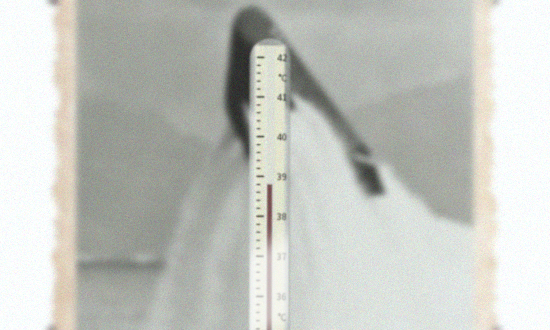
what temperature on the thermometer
38.8 °C
